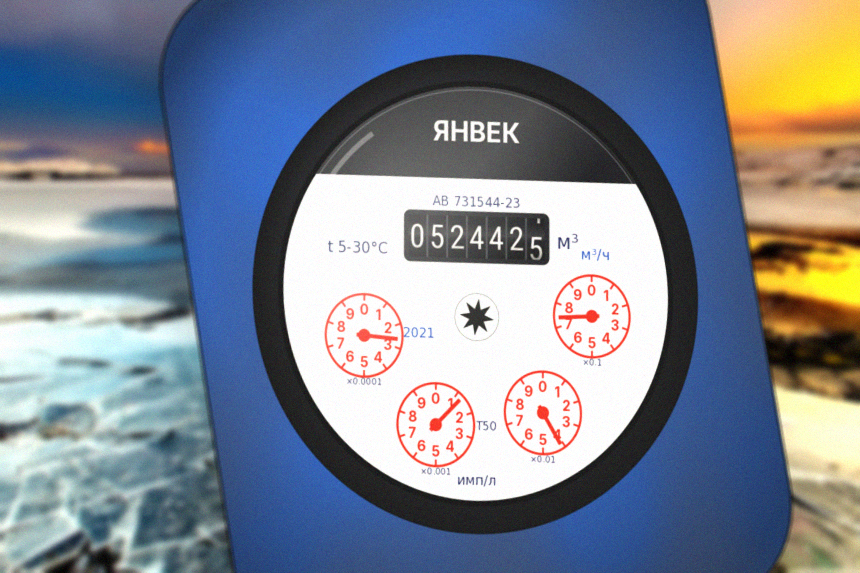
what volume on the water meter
524424.7412 m³
